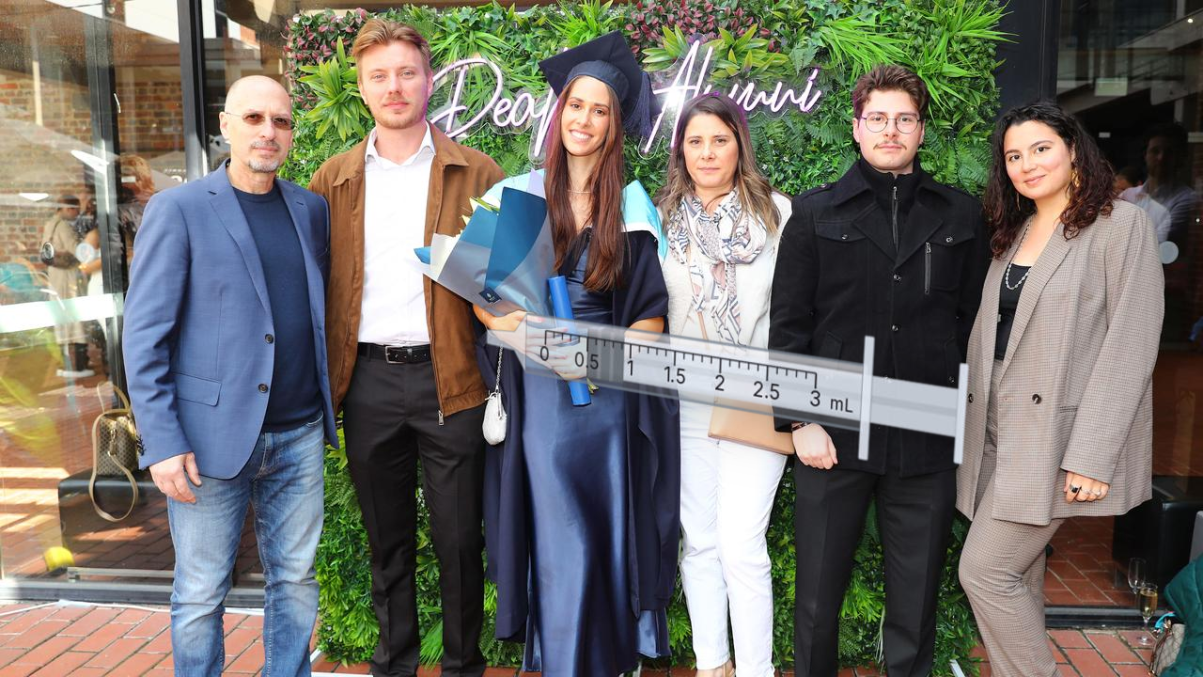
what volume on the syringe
0.5 mL
